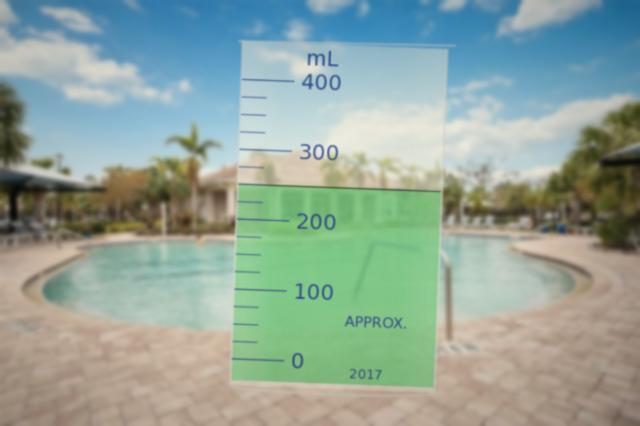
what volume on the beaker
250 mL
